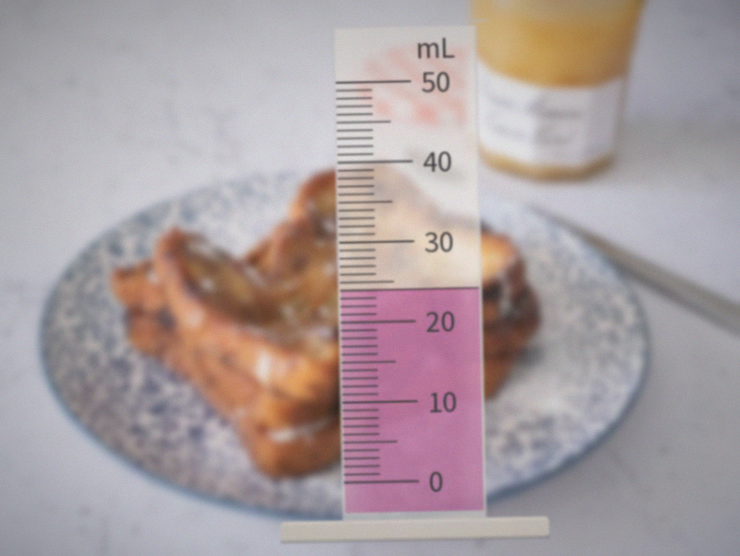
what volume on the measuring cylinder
24 mL
